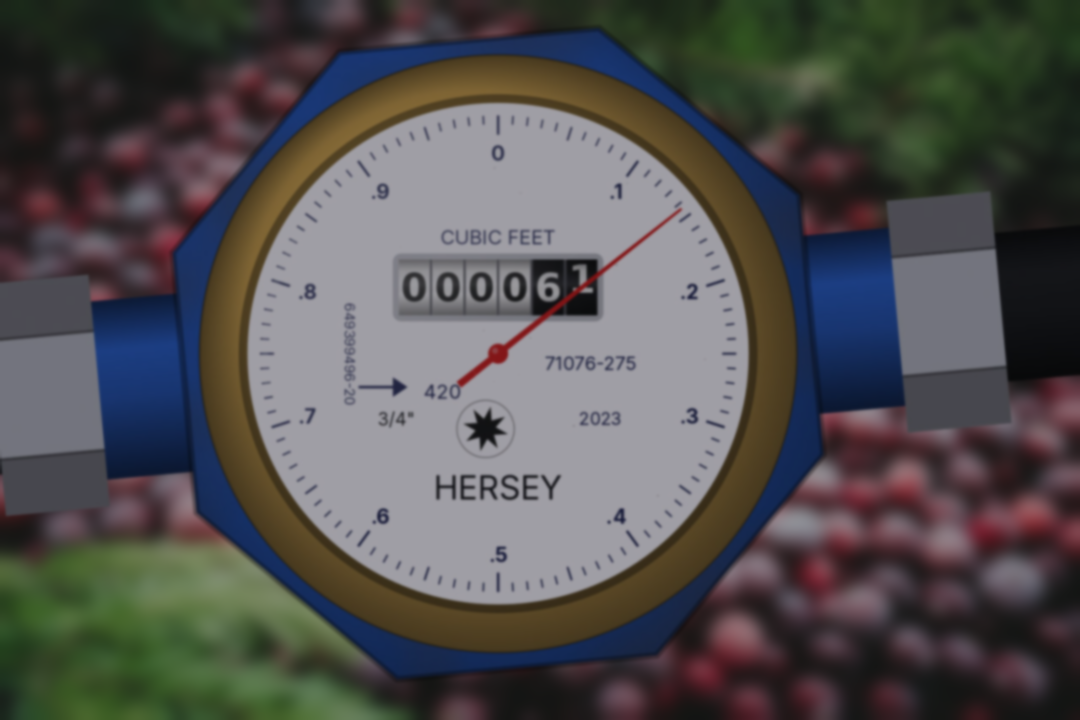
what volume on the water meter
61.14 ft³
